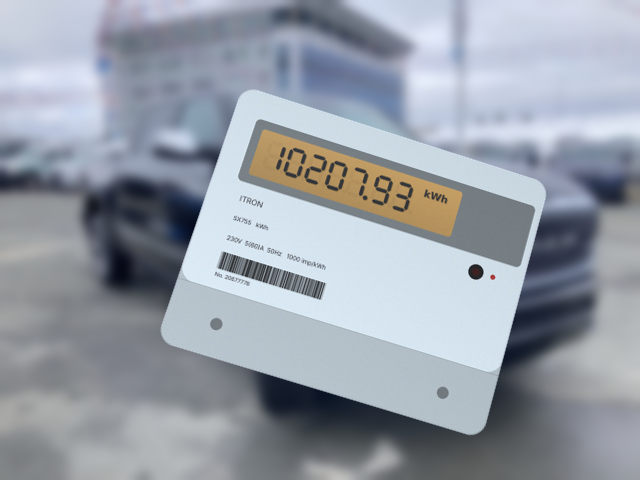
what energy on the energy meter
10207.93 kWh
